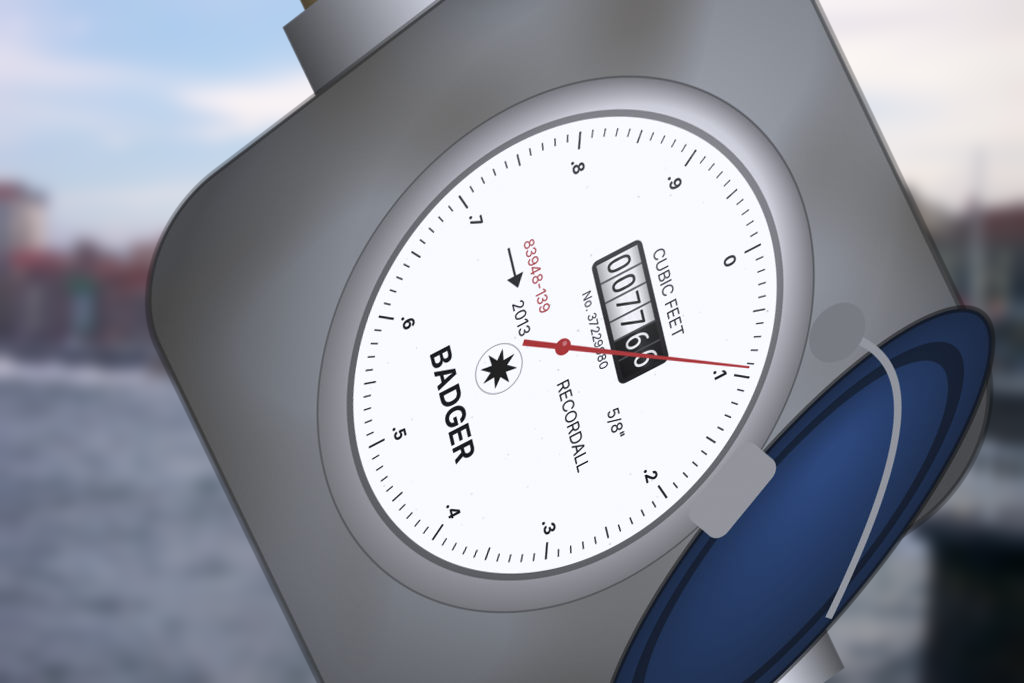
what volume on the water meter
7766.09 ft³
